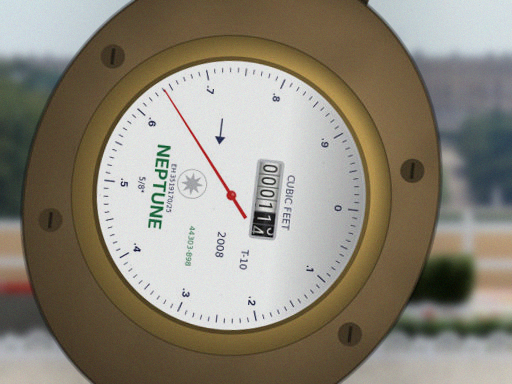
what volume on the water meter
113.64 ft³
